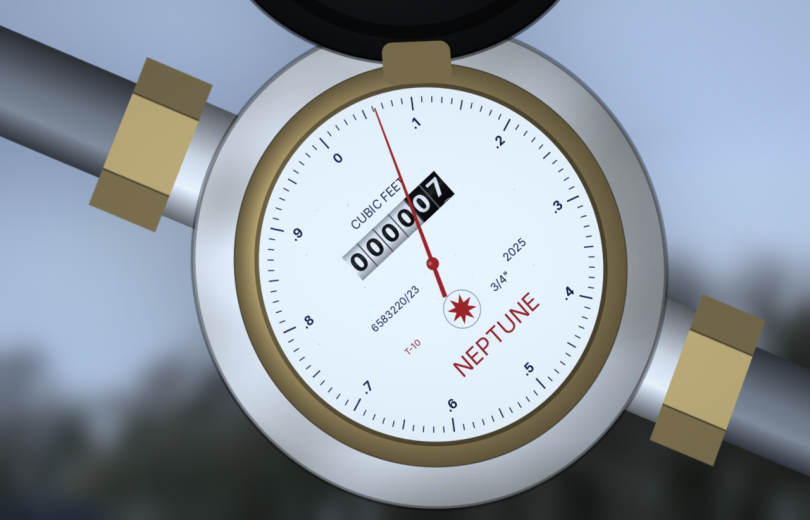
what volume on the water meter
7.06 ft³
